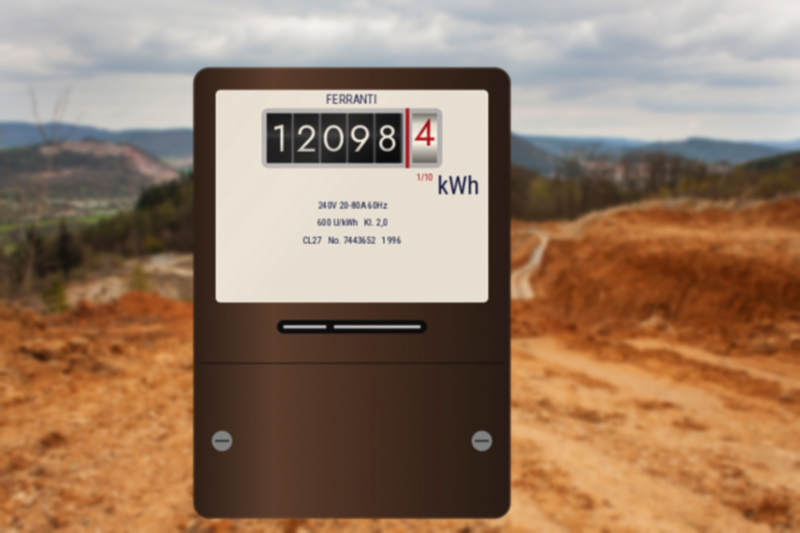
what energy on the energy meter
12098.4 kWh
